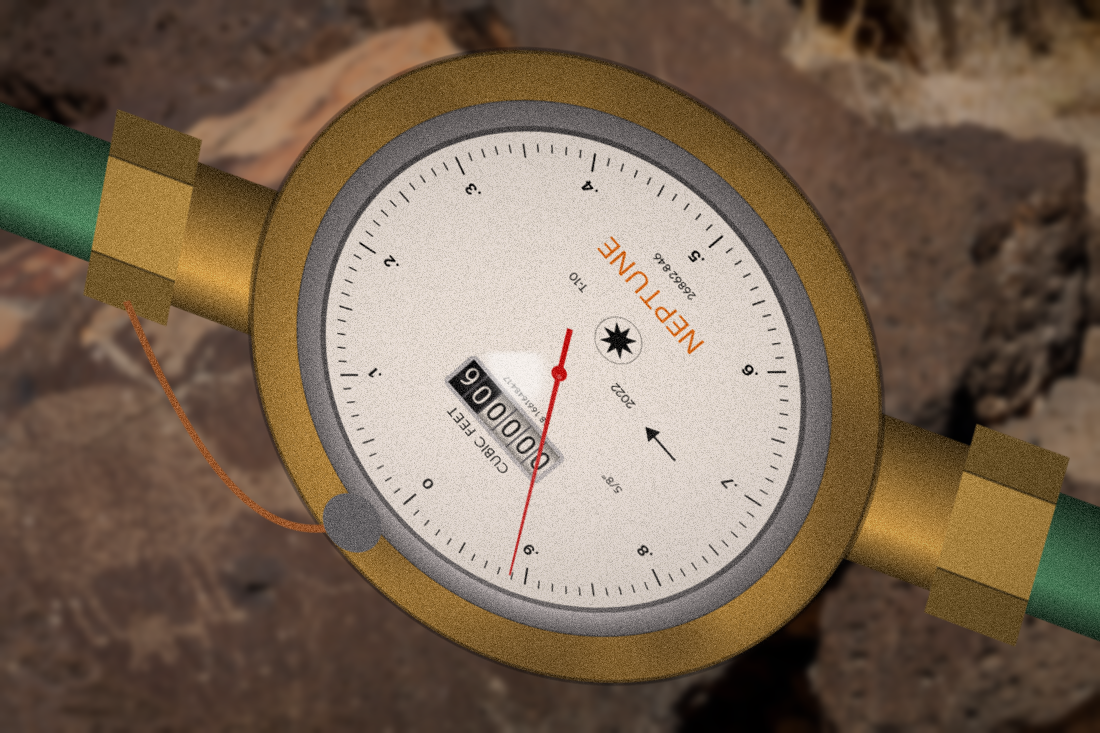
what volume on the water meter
5.91 ft³
